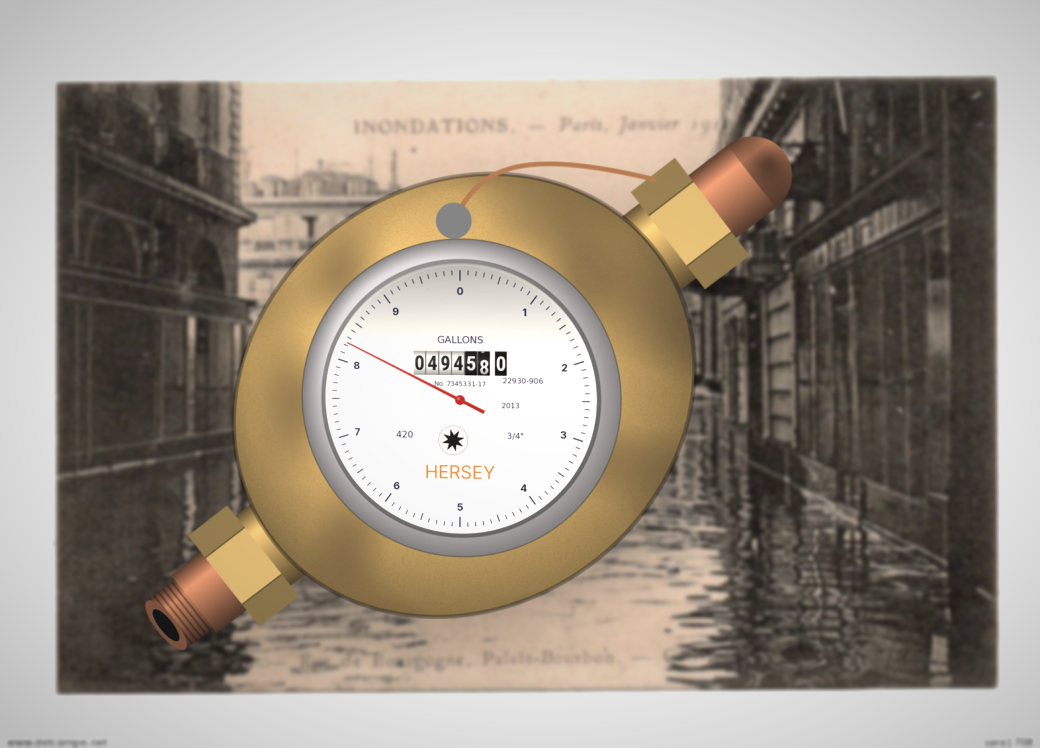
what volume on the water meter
494578.2 gal
